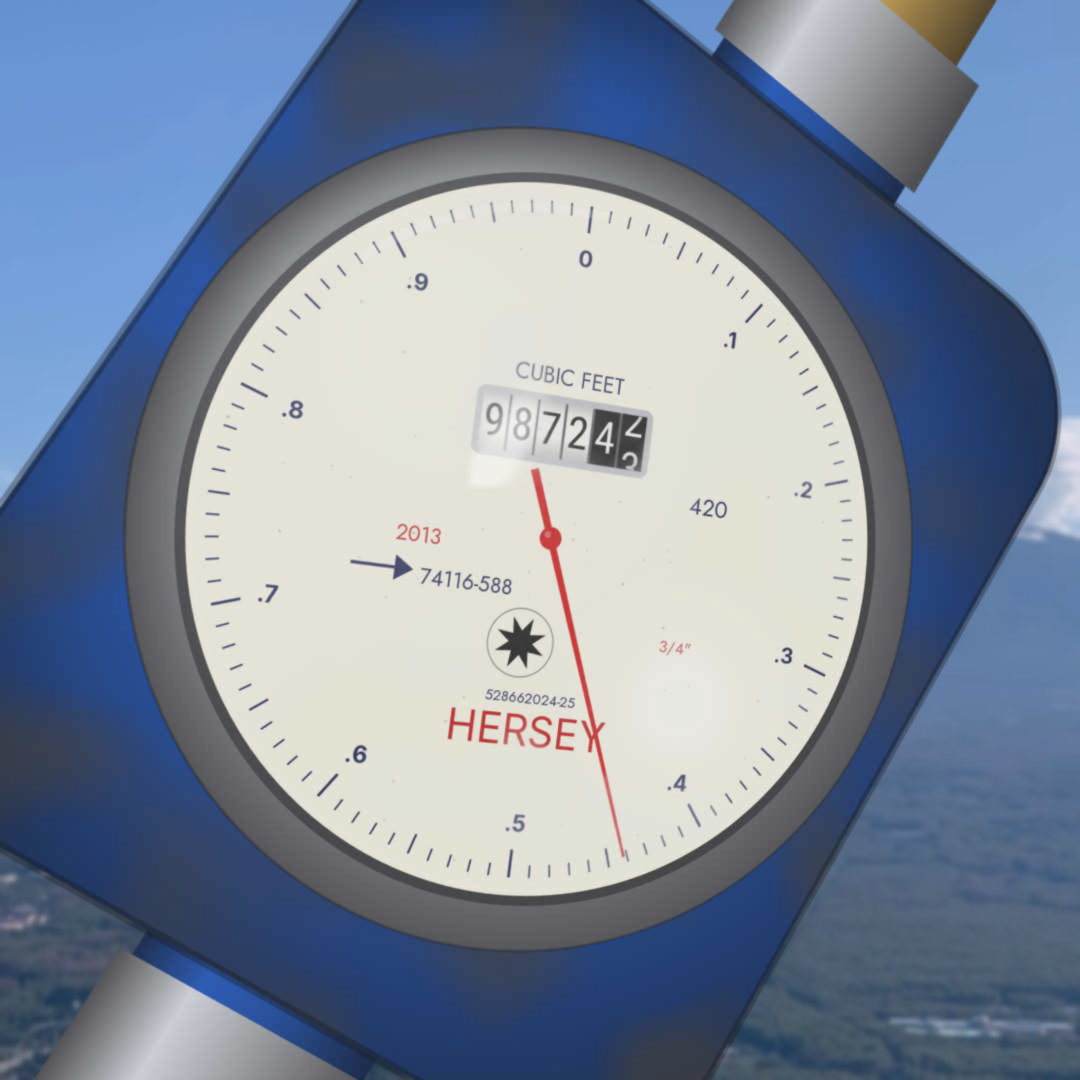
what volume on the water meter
987242.44 ft³
